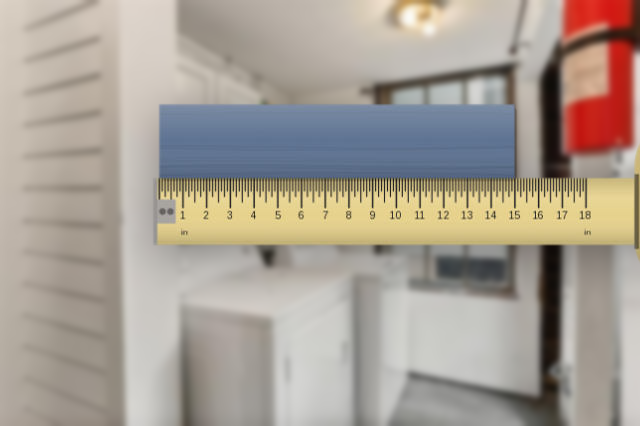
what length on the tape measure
15 in
